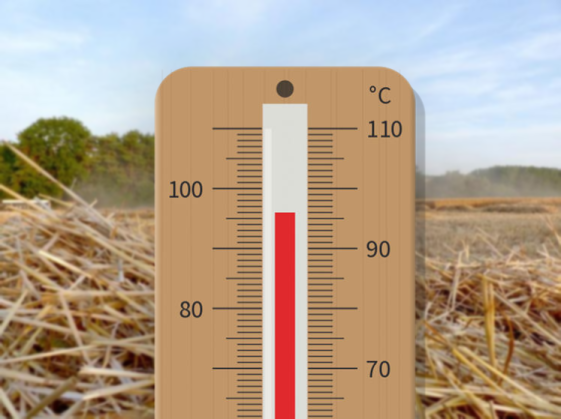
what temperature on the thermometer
96 °C
